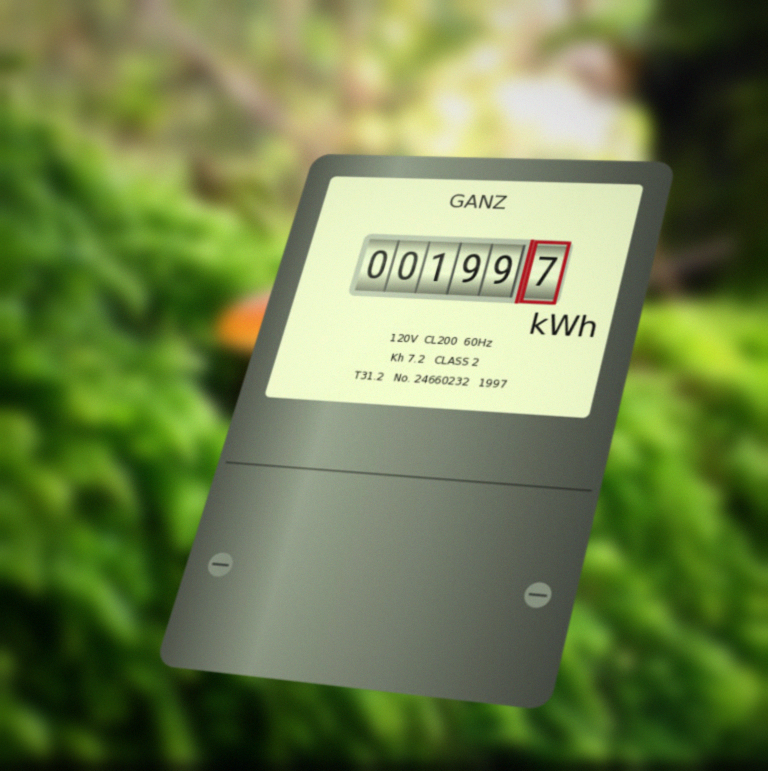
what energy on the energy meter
199.7 kWh
